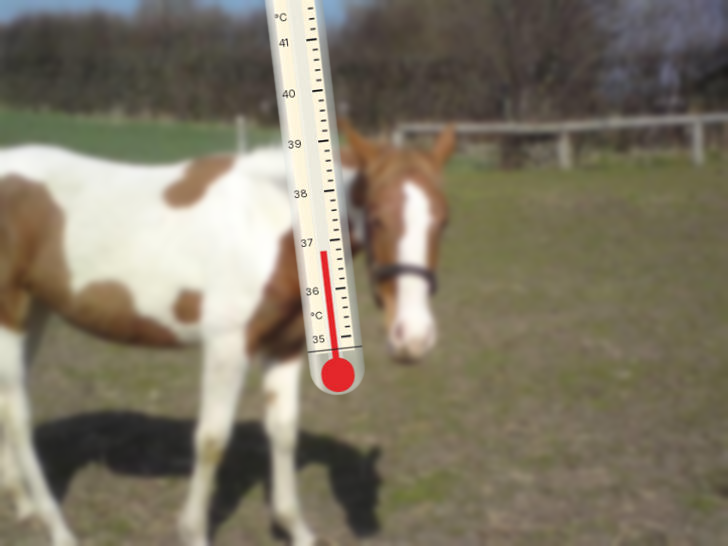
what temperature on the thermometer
36.8 °C
